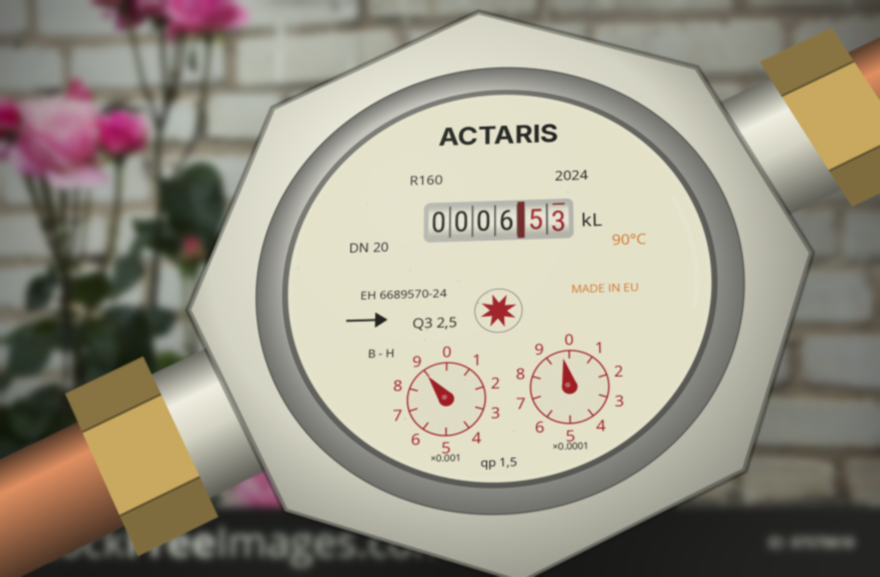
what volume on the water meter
6.5289 kL
